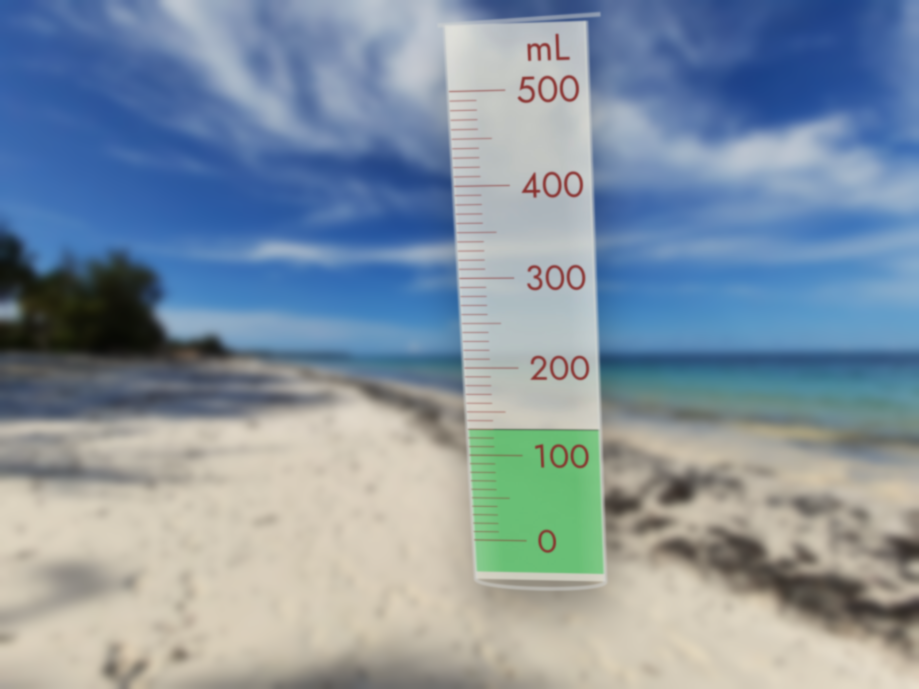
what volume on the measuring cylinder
130 mL
